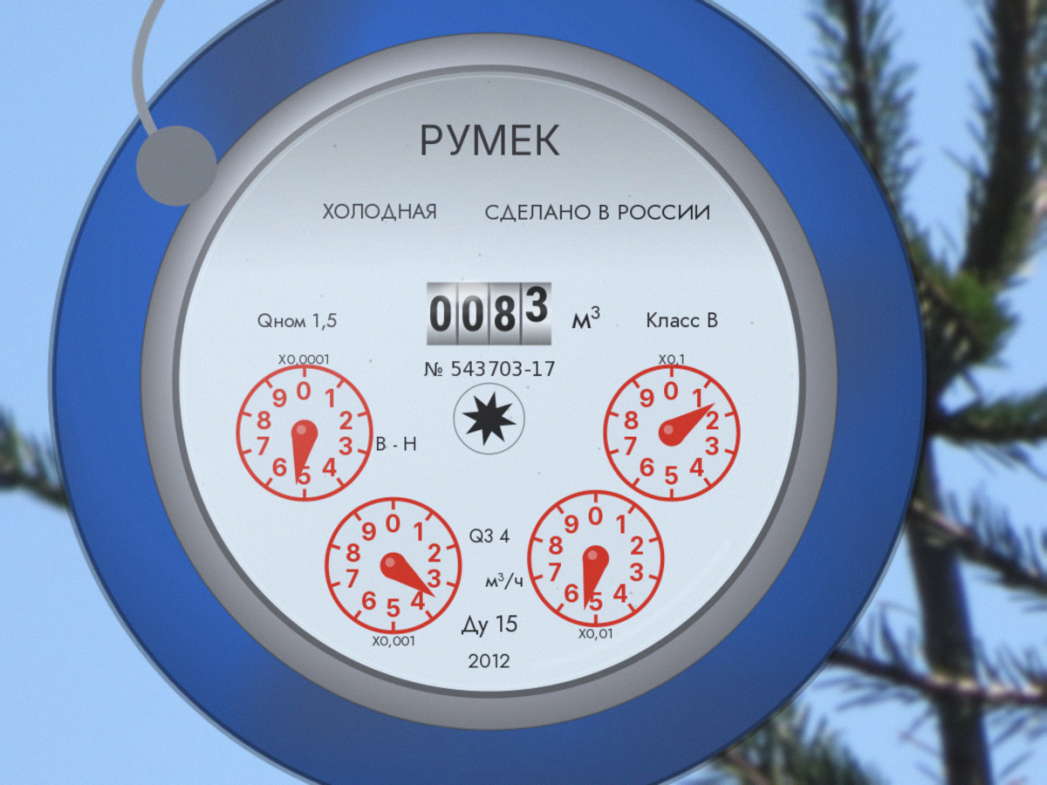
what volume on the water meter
83.1535 m³
